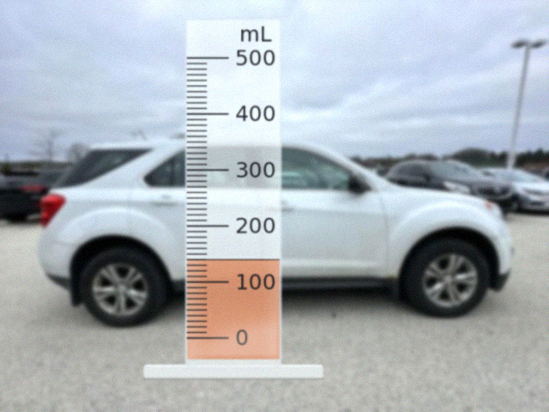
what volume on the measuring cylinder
140 mL
